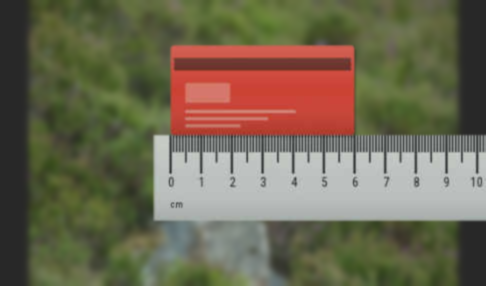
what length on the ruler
6 cm
